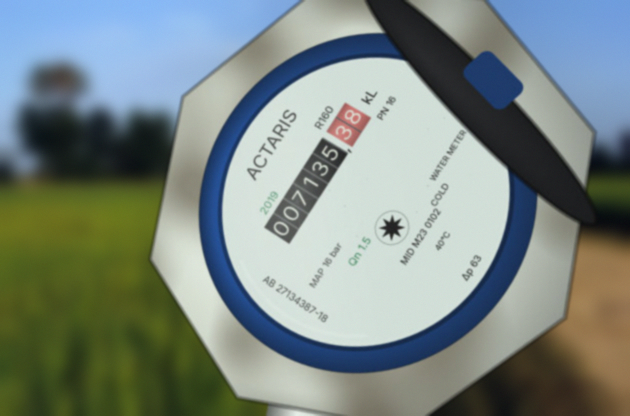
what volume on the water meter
7135.38 kL
